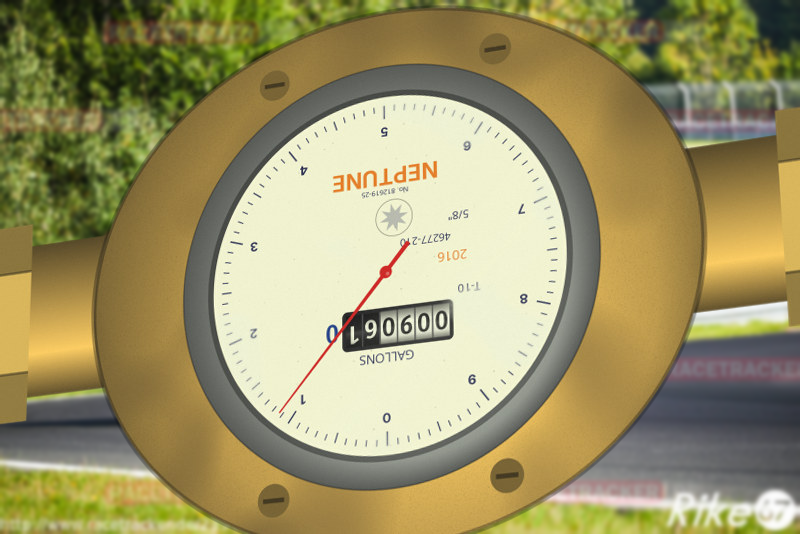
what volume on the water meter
90611.1 gal
